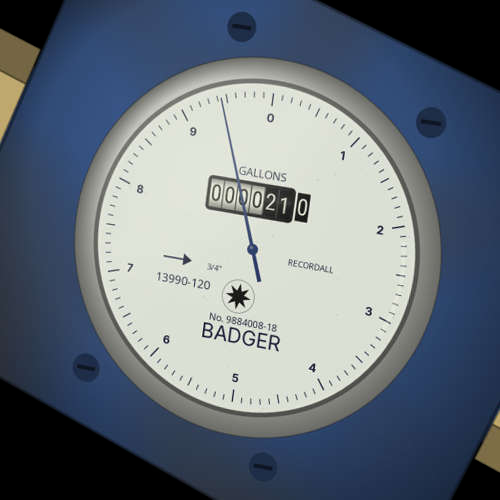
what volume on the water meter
209.4 gal
